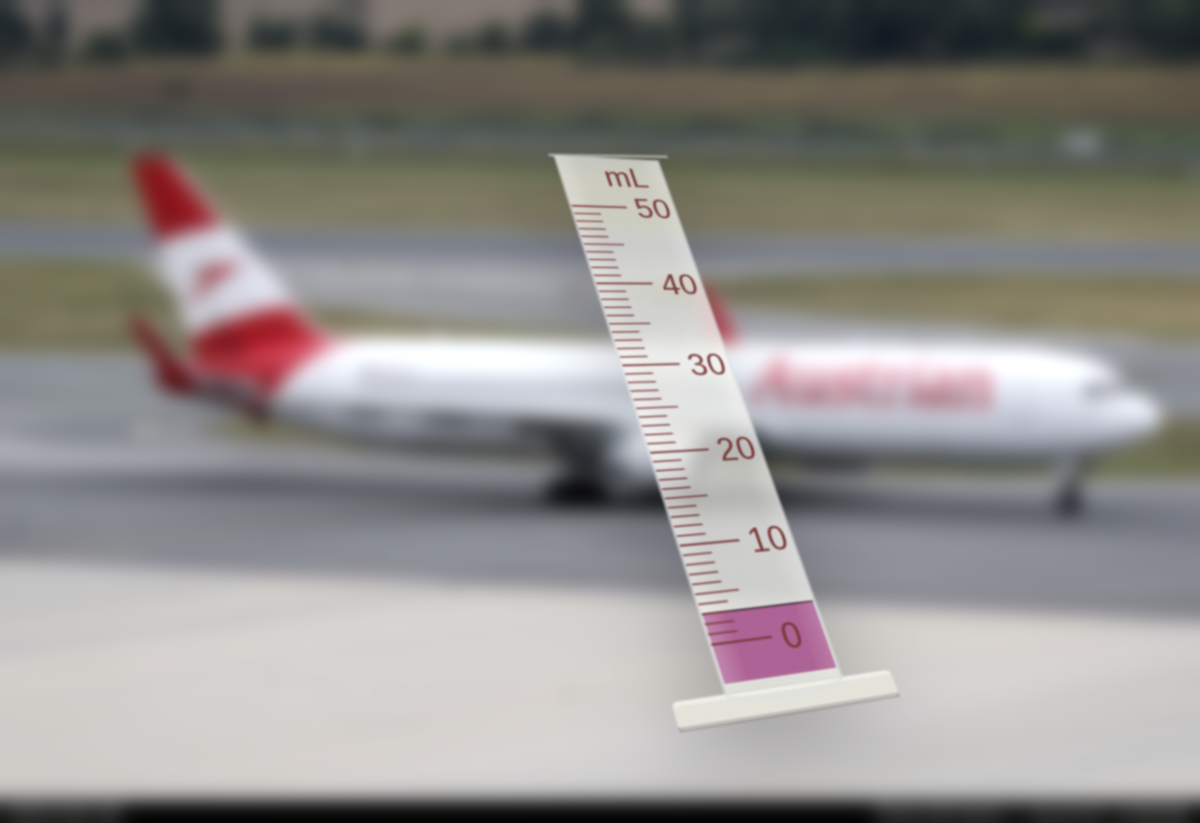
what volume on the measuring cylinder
3 mL
